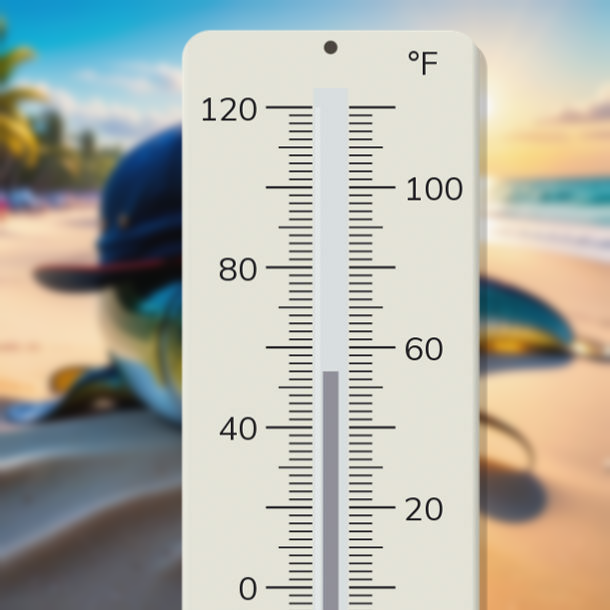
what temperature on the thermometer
54 °F
